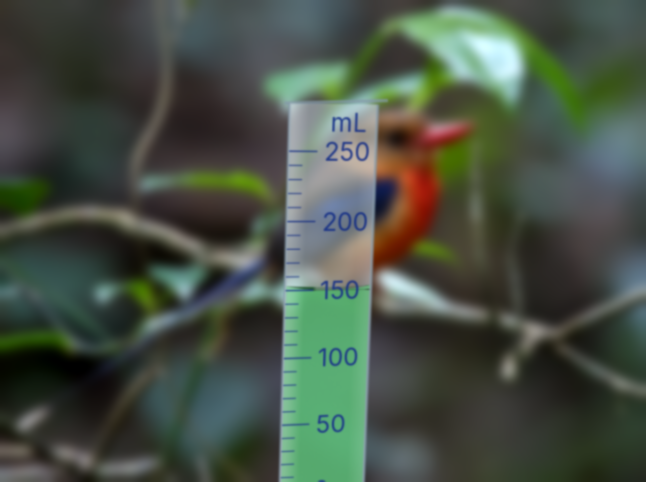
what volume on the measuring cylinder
150 mL
